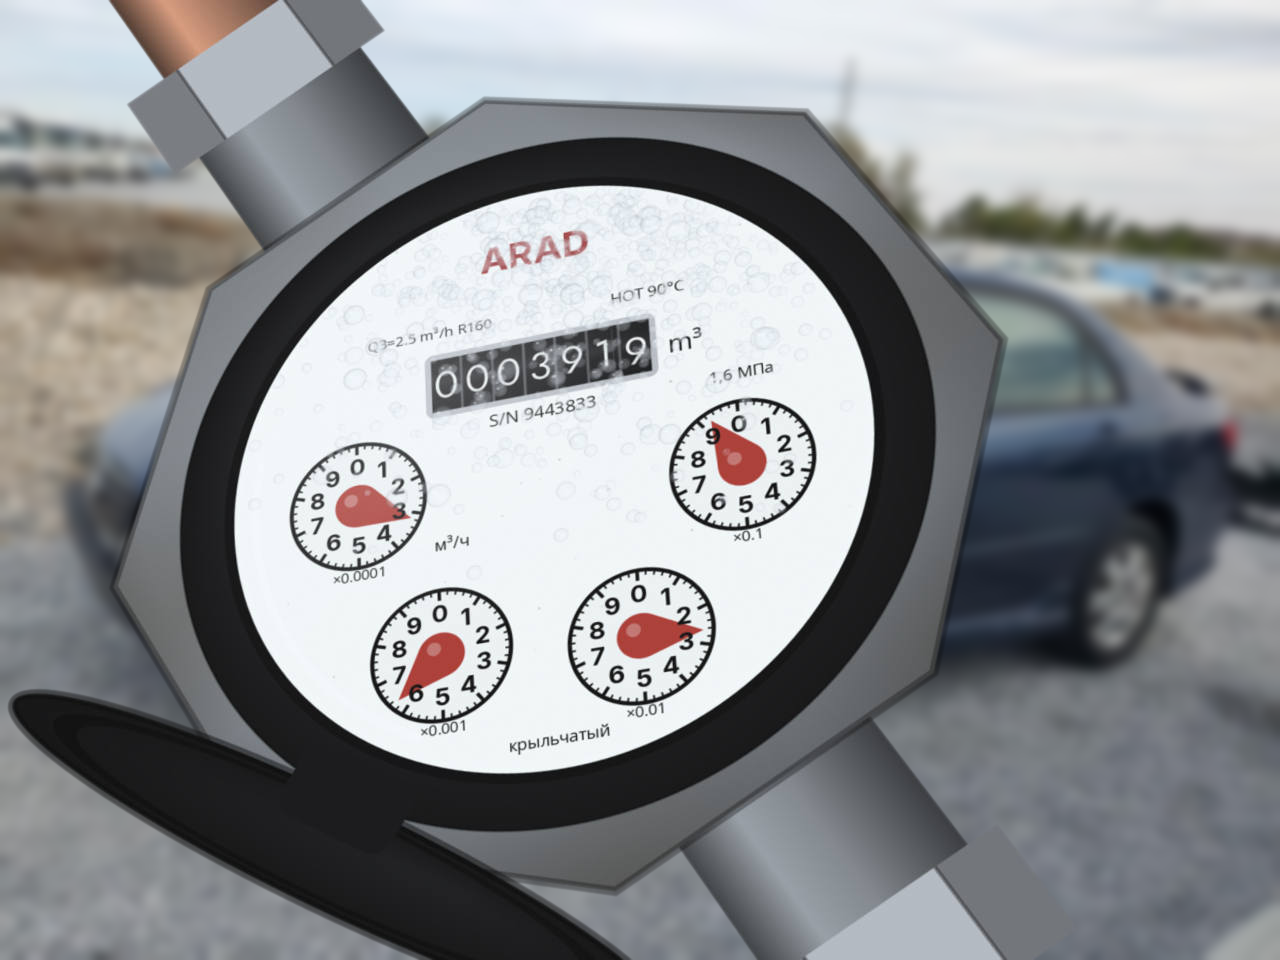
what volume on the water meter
3918.9263 m³
